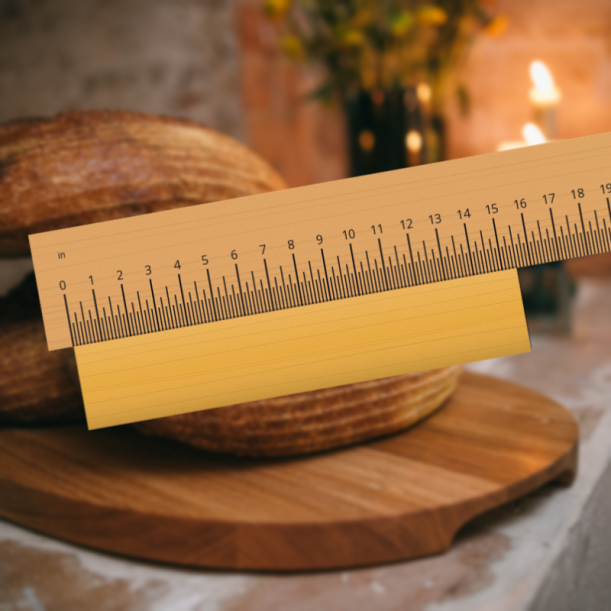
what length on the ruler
15.5 in
